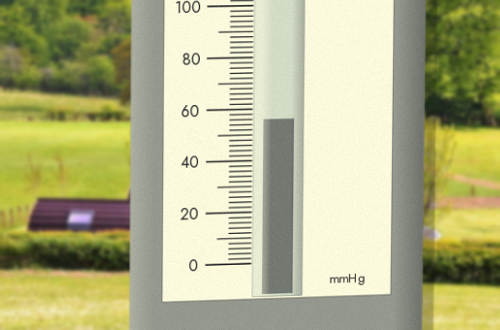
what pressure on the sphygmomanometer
56 mmHg
